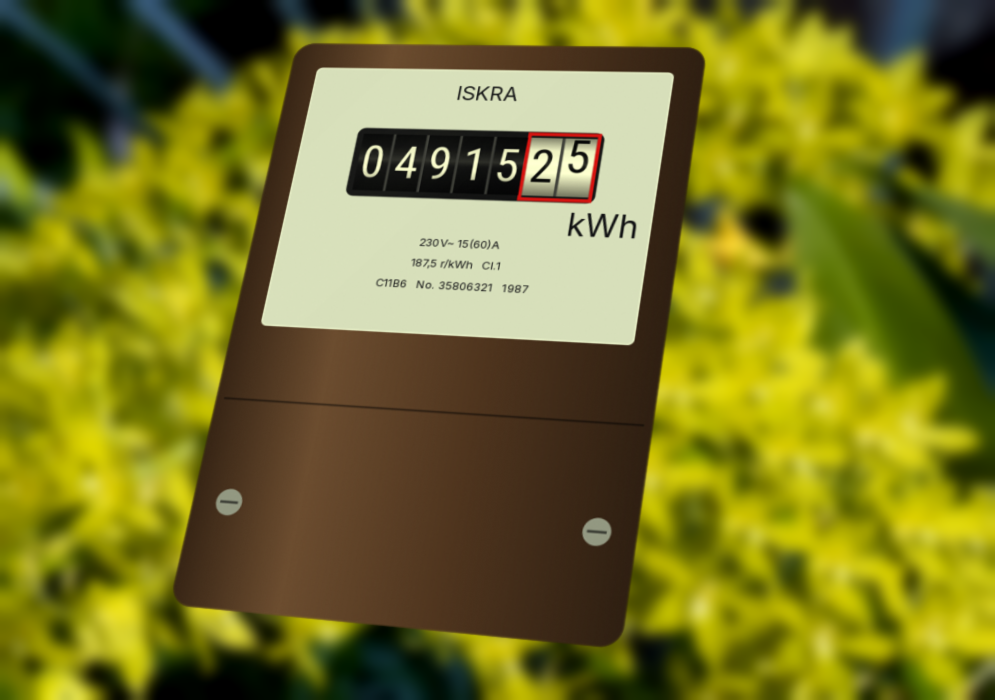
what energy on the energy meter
4915.25 kWh
